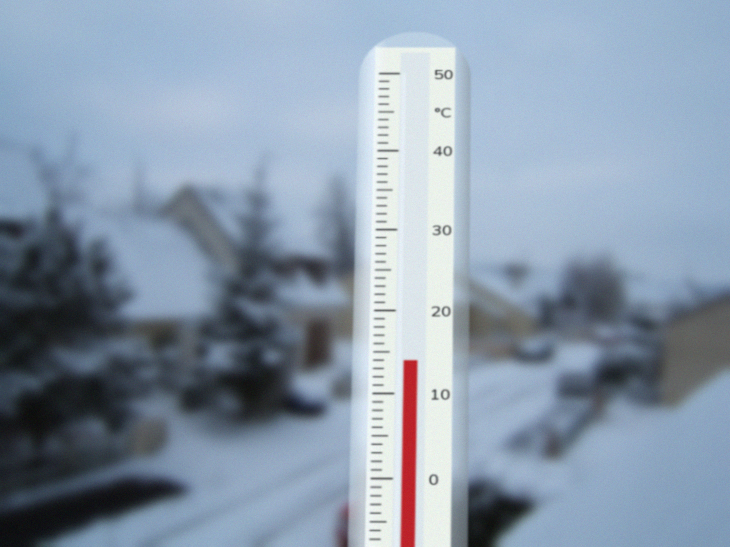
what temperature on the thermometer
14 °C
